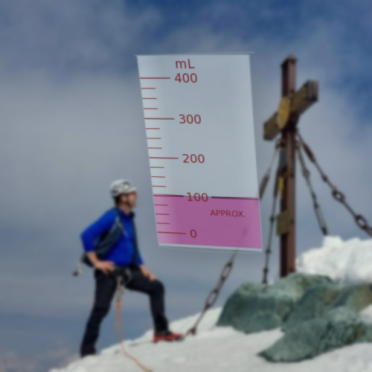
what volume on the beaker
100 mL
